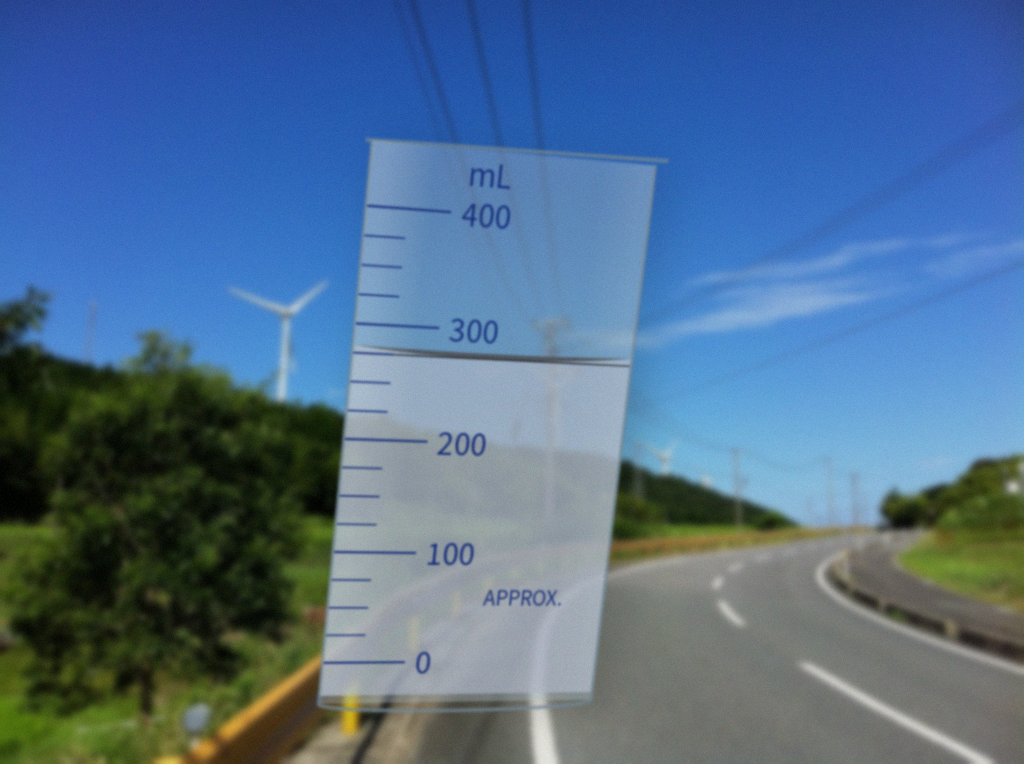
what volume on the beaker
275 mL
